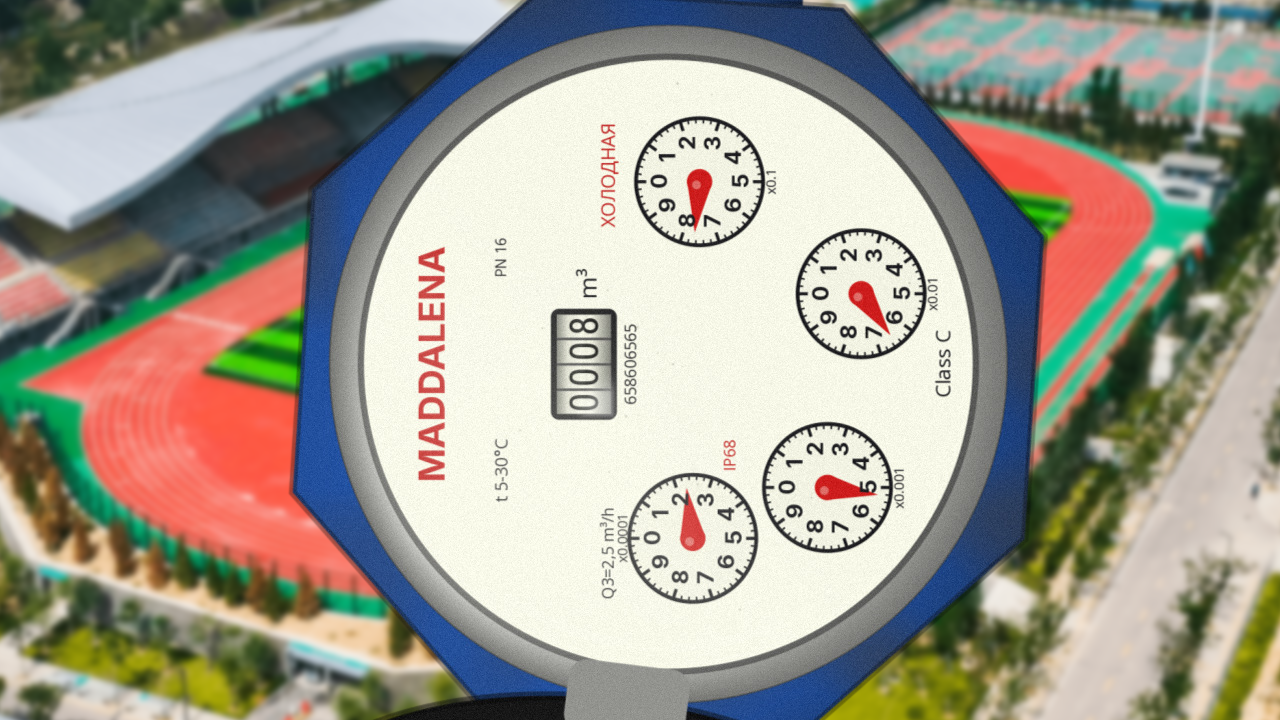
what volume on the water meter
8.7652 m³
